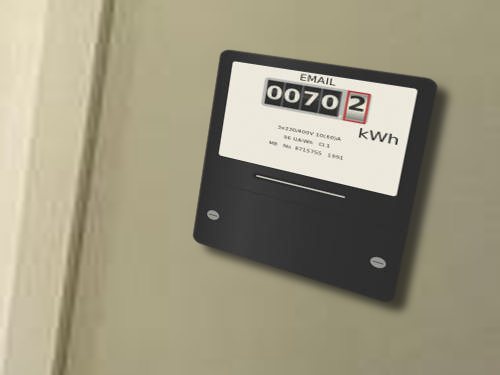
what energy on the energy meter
70.2 kWh
